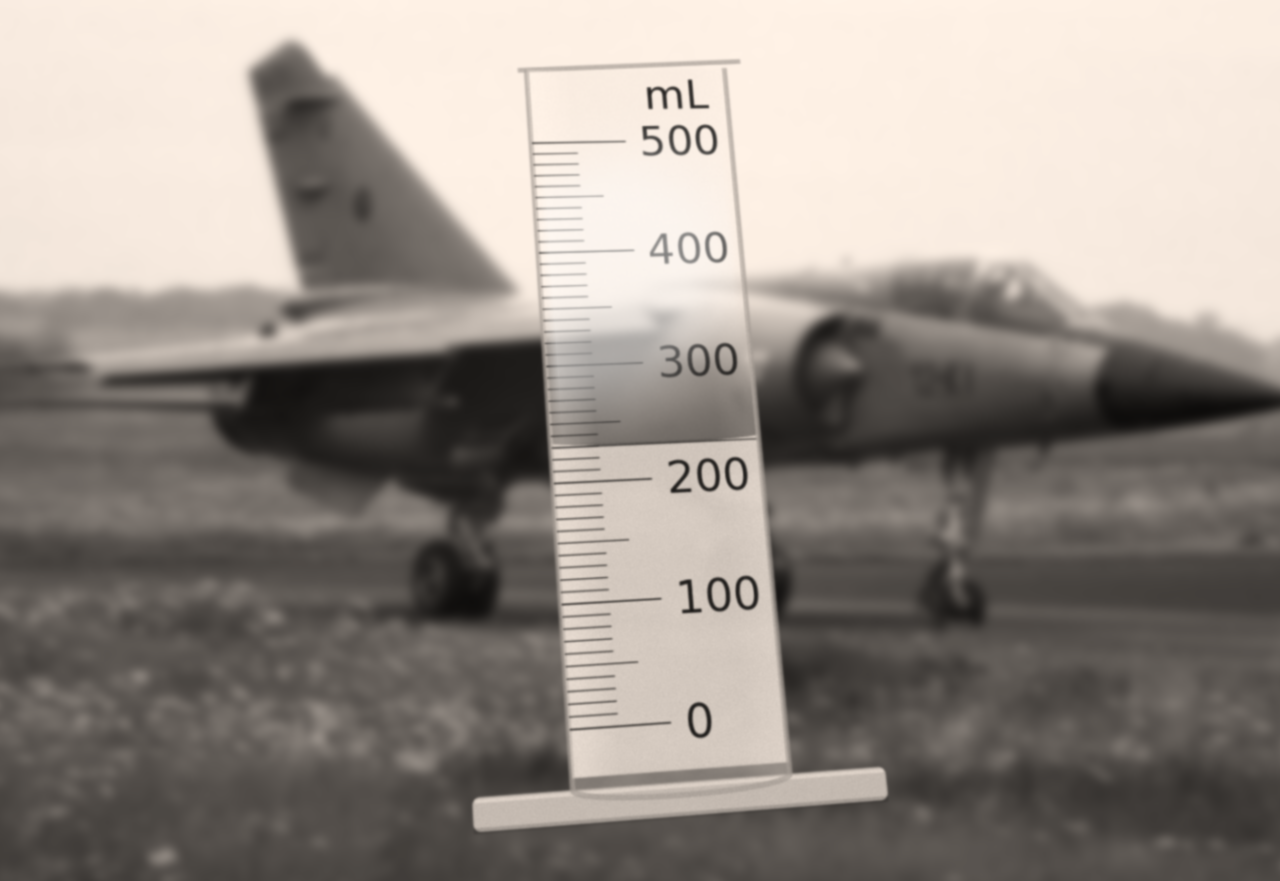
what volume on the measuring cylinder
230 mL
